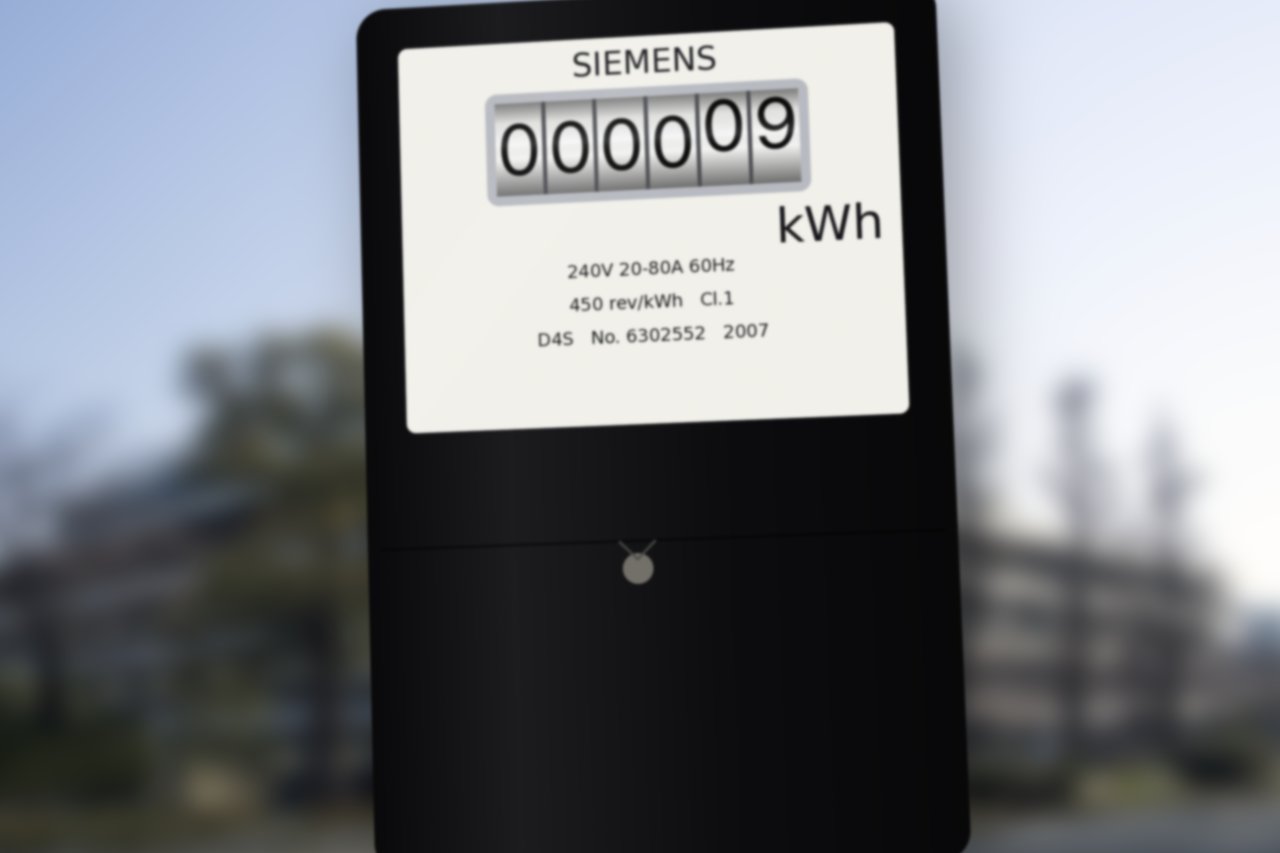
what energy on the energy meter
9 kWh
